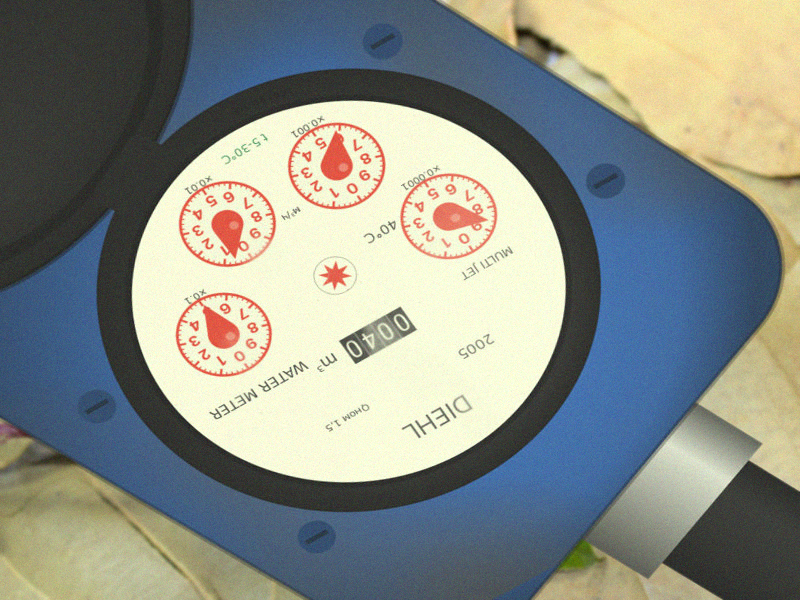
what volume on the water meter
40.5058 m³
